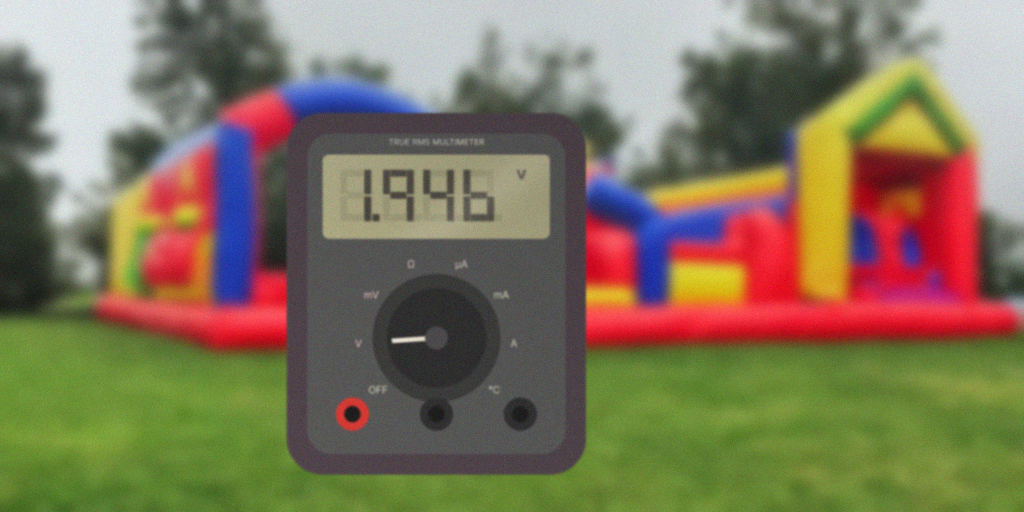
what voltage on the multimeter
1.946 V
